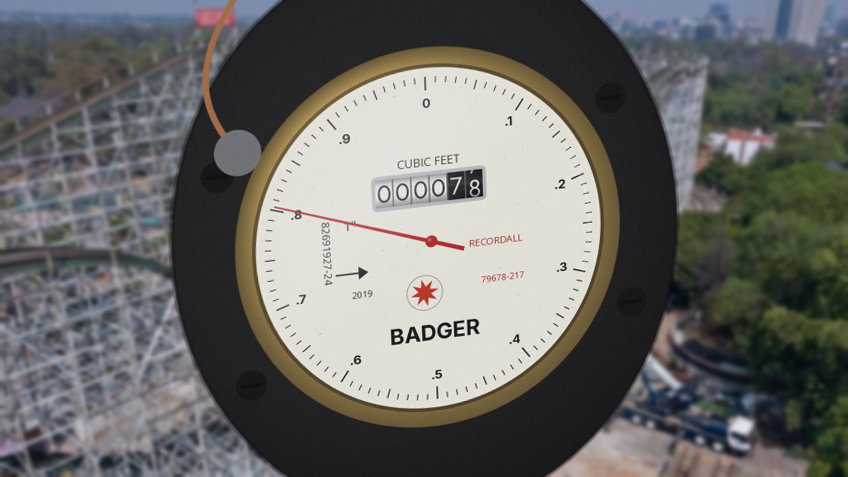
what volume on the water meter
77.80 ft³
